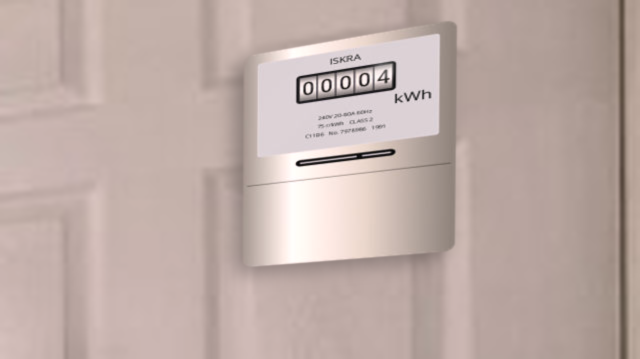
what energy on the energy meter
4 kWh
